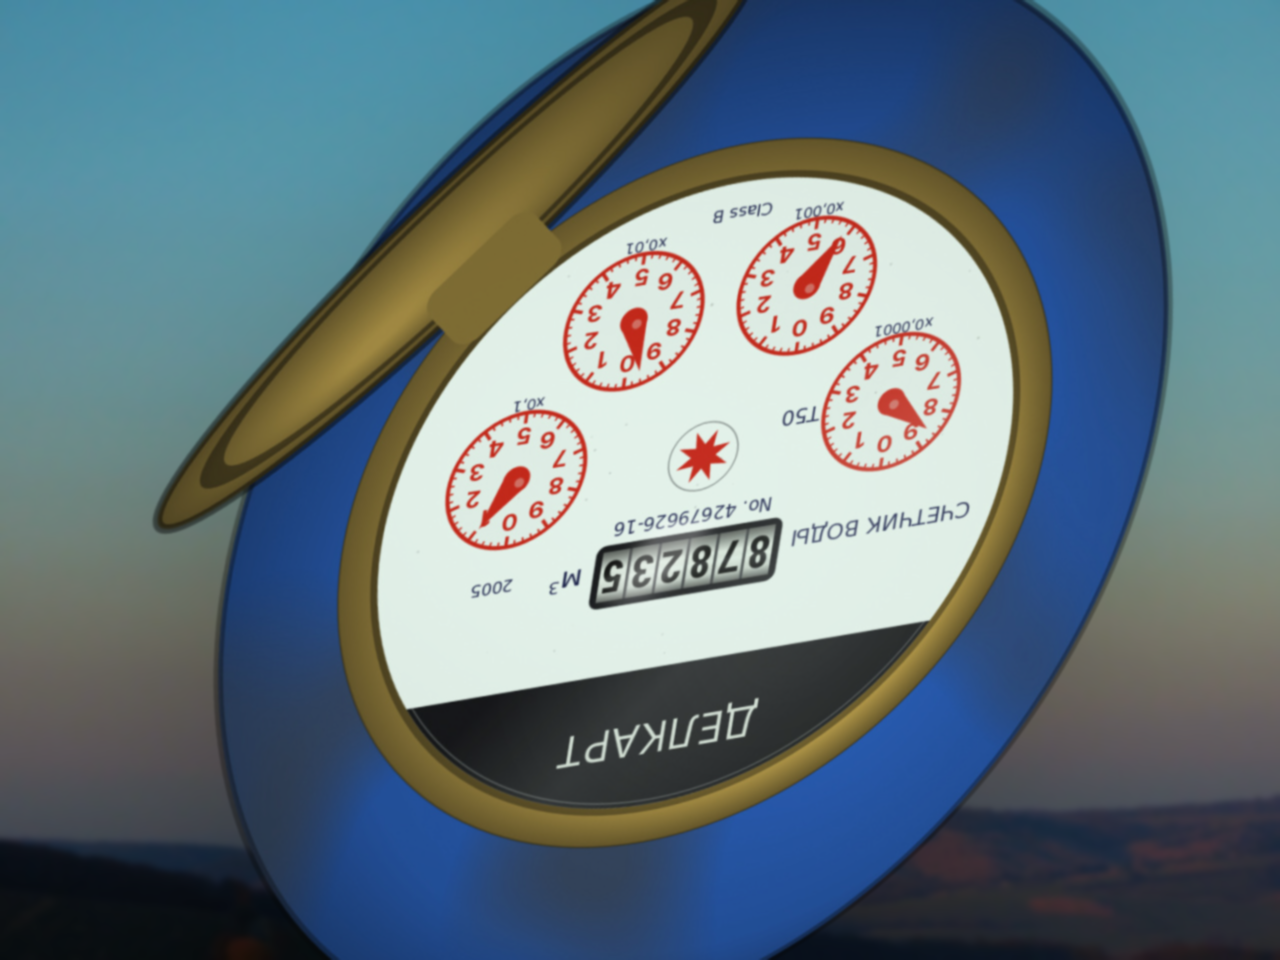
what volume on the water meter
878235.0958 m³
